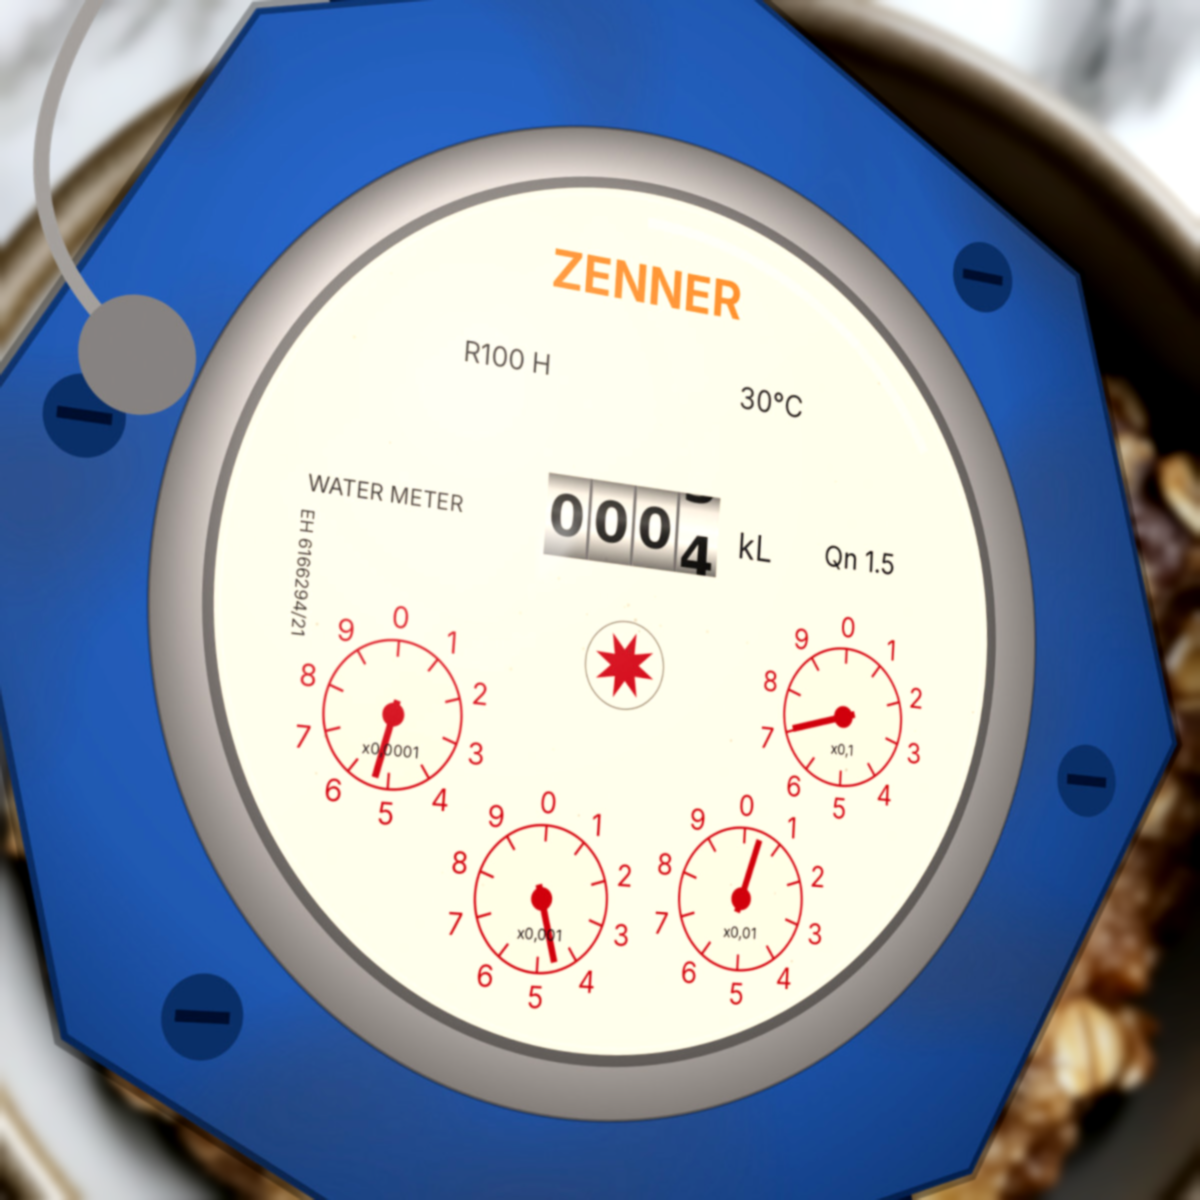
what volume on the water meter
3.7045 kL
